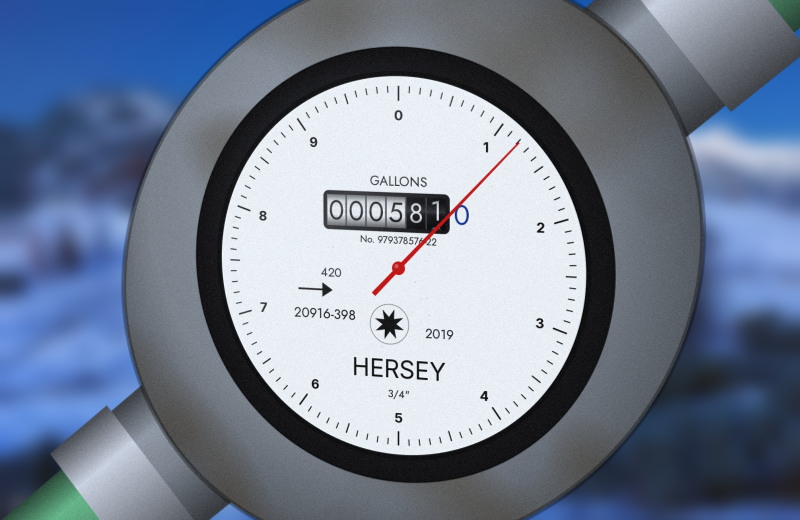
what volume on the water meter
5811.2 gal
